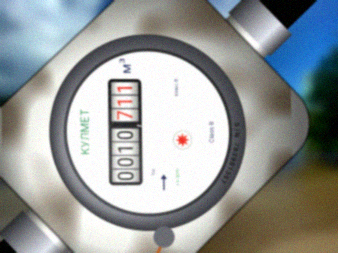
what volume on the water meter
10.711 m³
